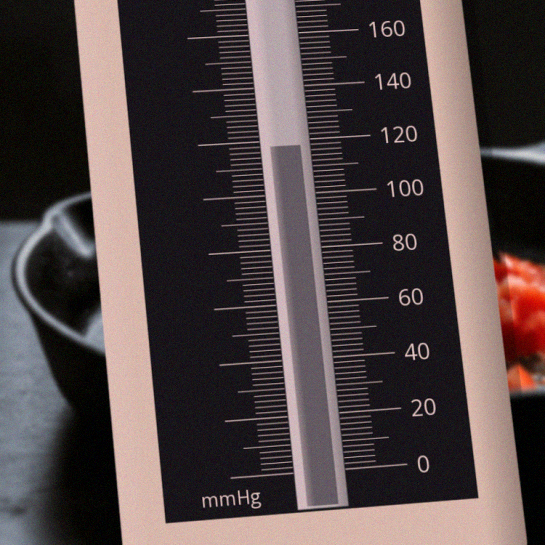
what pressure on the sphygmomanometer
118 mmHg
